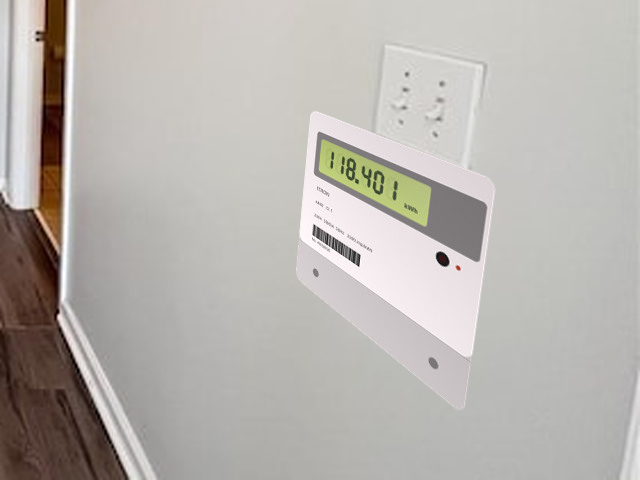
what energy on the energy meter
118.401 kWh
